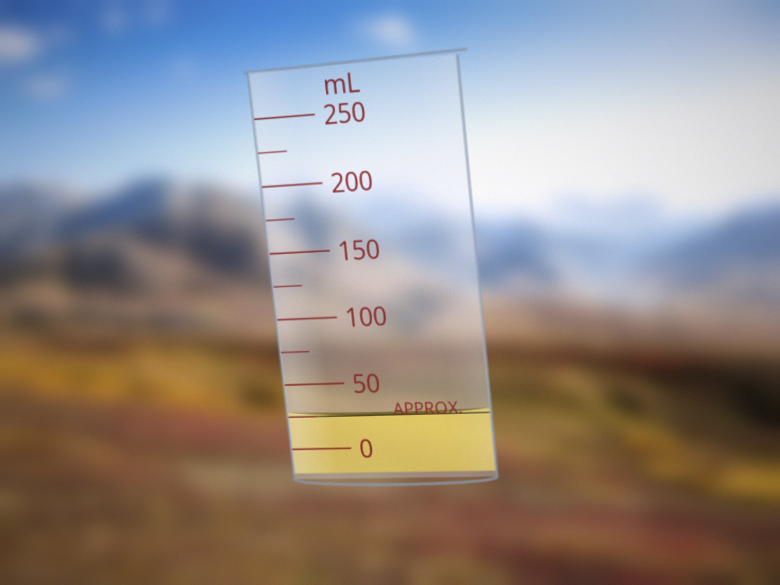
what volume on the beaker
25 mL
